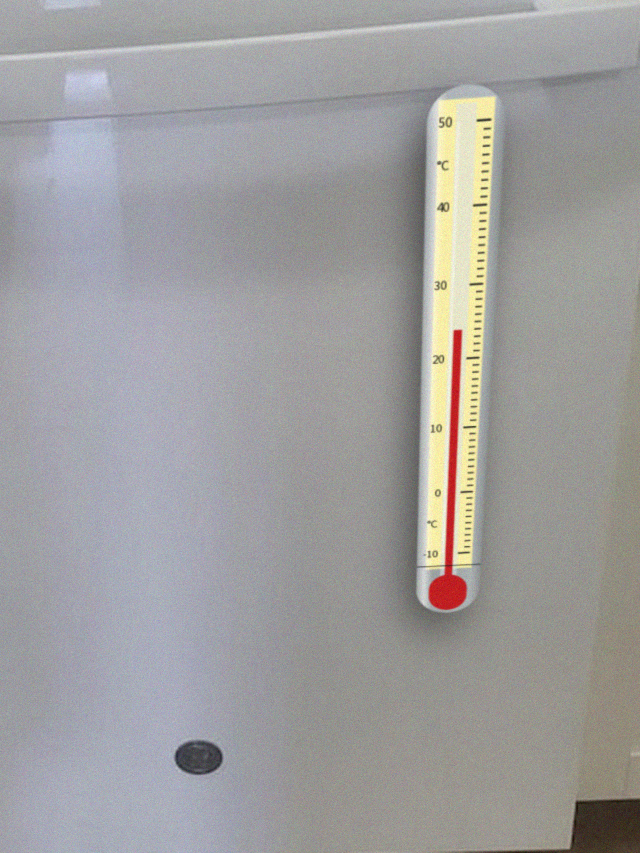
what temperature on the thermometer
24 °C
